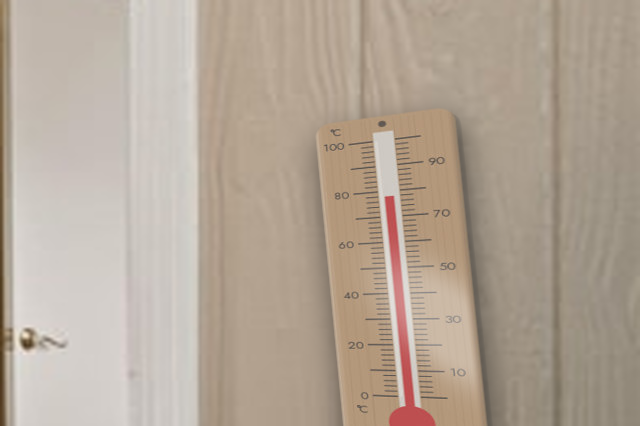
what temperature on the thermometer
78 °C
